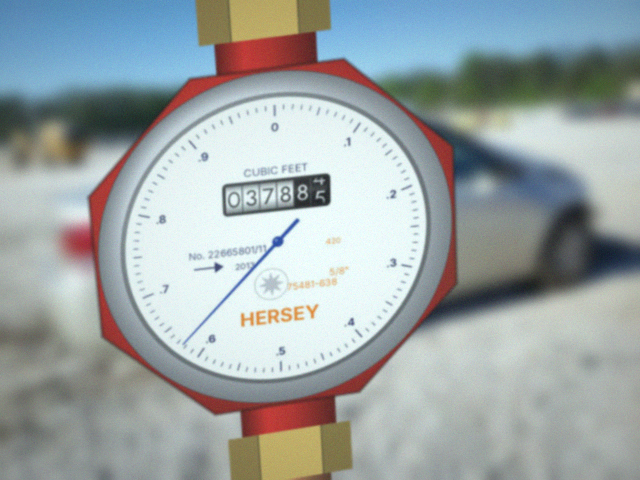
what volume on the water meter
37884.62 ft³
